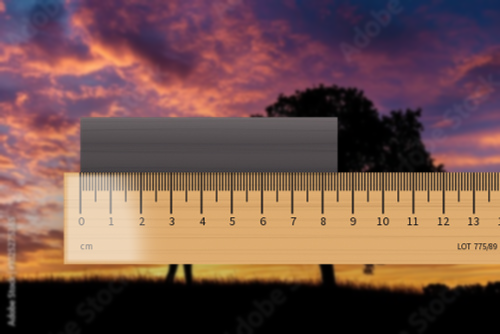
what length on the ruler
8.5 cm
